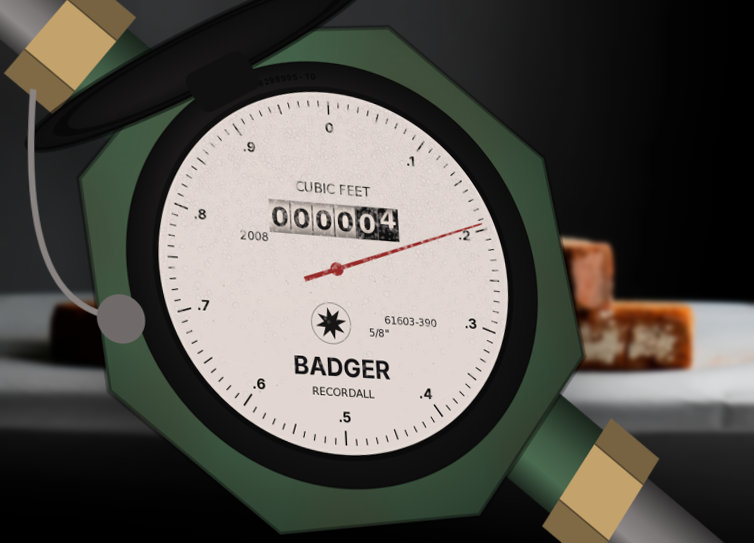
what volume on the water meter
4.19 ft³
